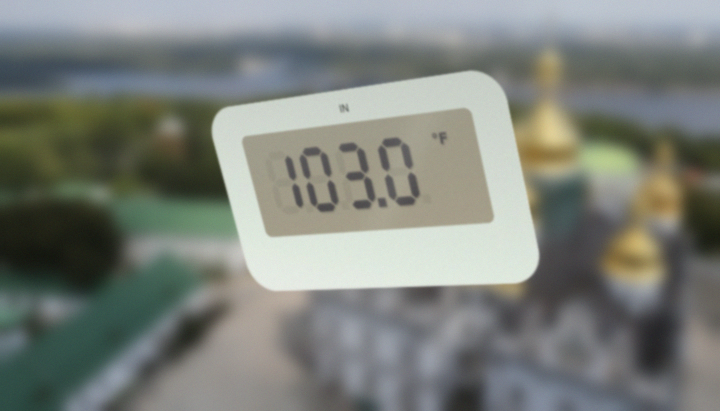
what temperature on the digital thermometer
103.0 °F
